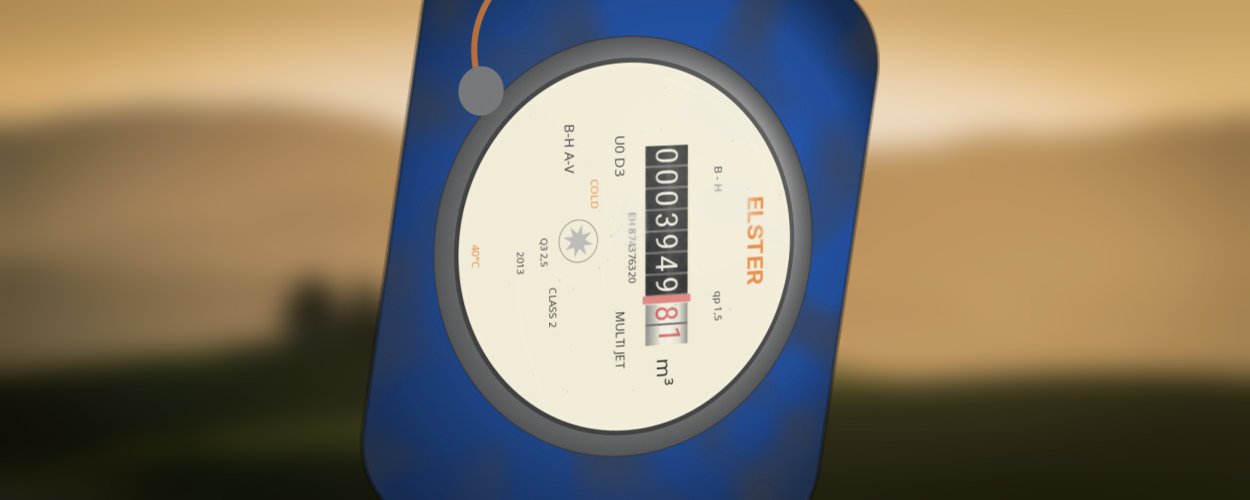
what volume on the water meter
3949.81 m³
